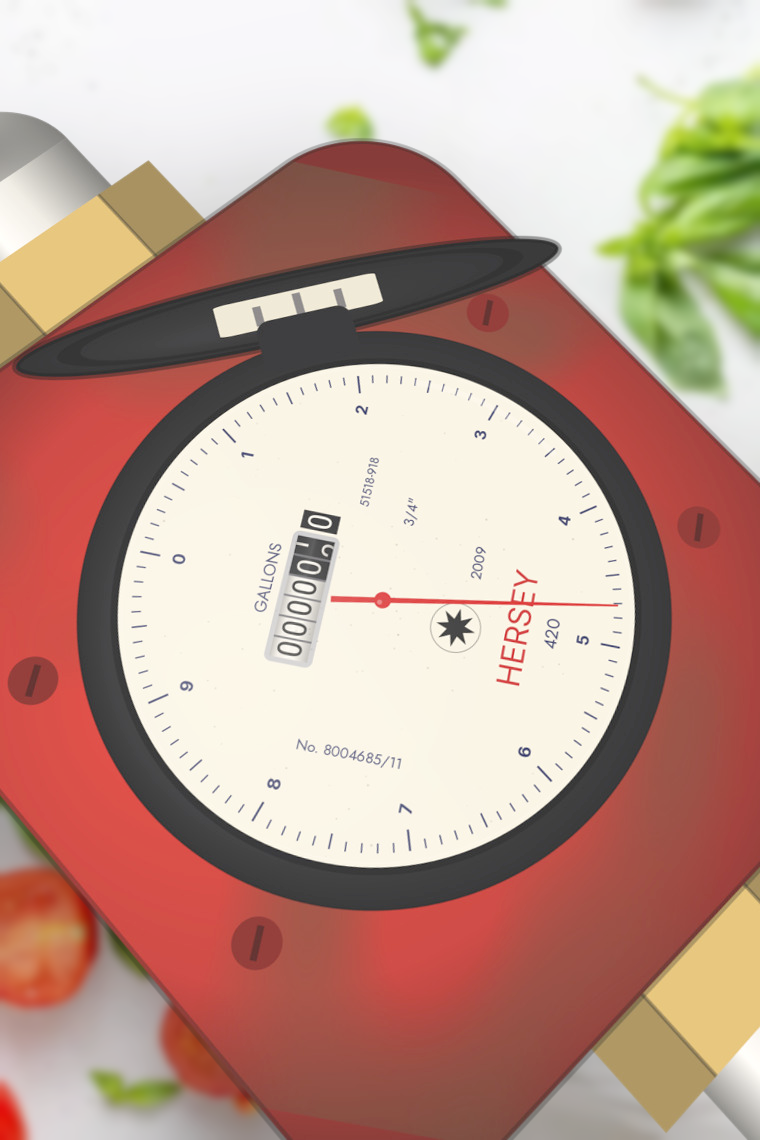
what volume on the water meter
14.7 gal
